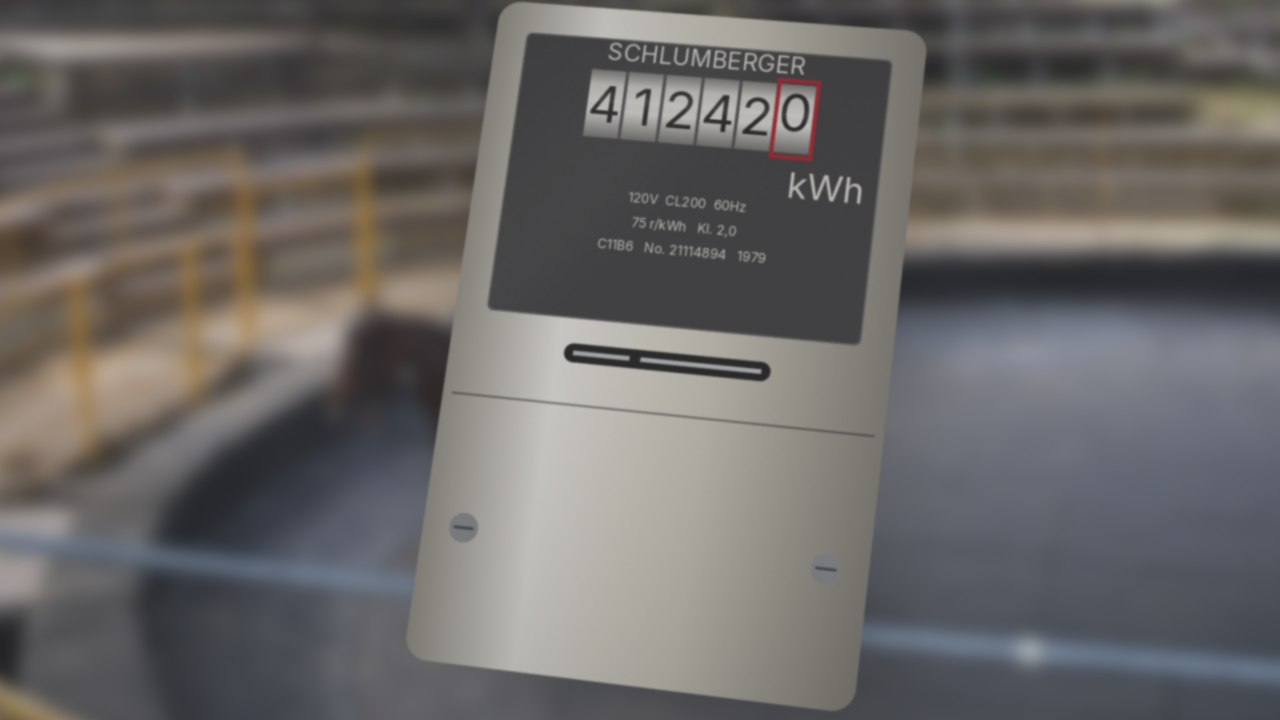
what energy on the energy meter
41242.0 kWh
